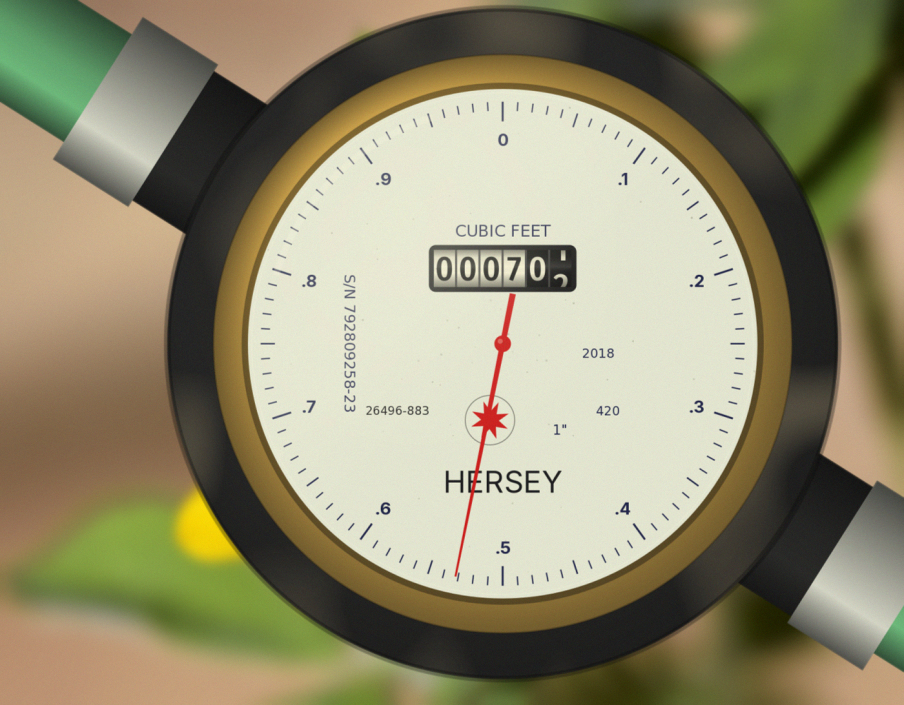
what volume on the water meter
701.53 ft³
